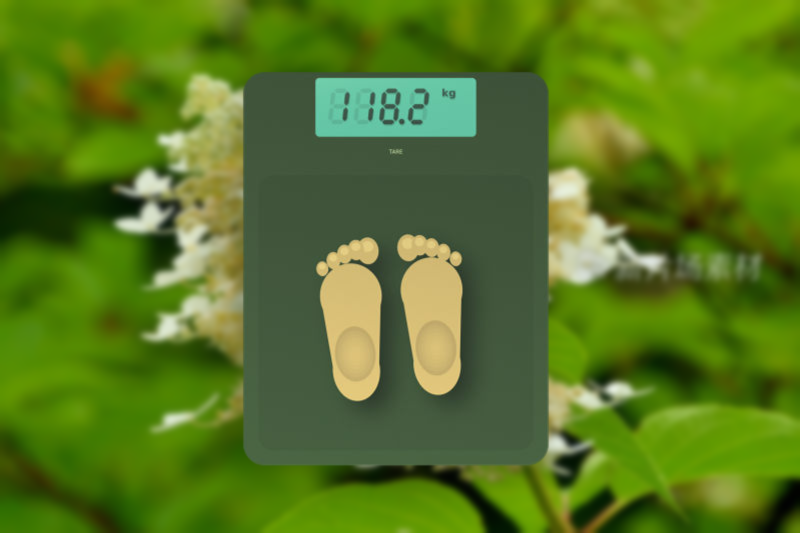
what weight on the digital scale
118.2 kg
